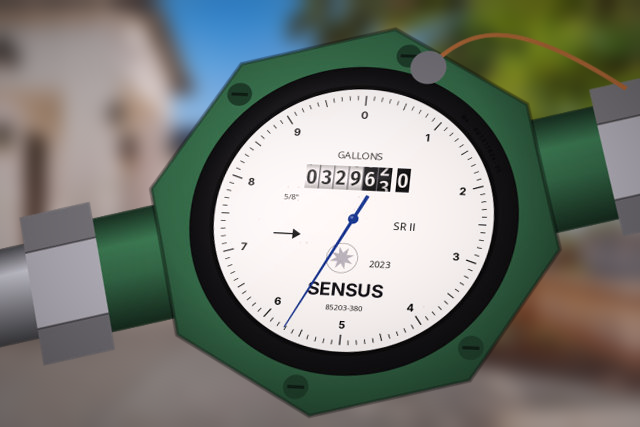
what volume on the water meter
329625.7 gal
